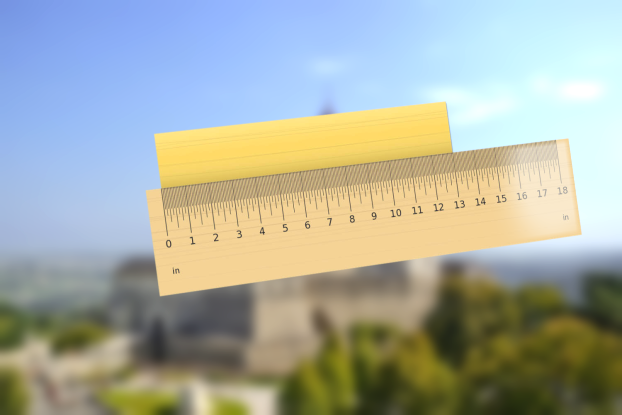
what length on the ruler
13 in
